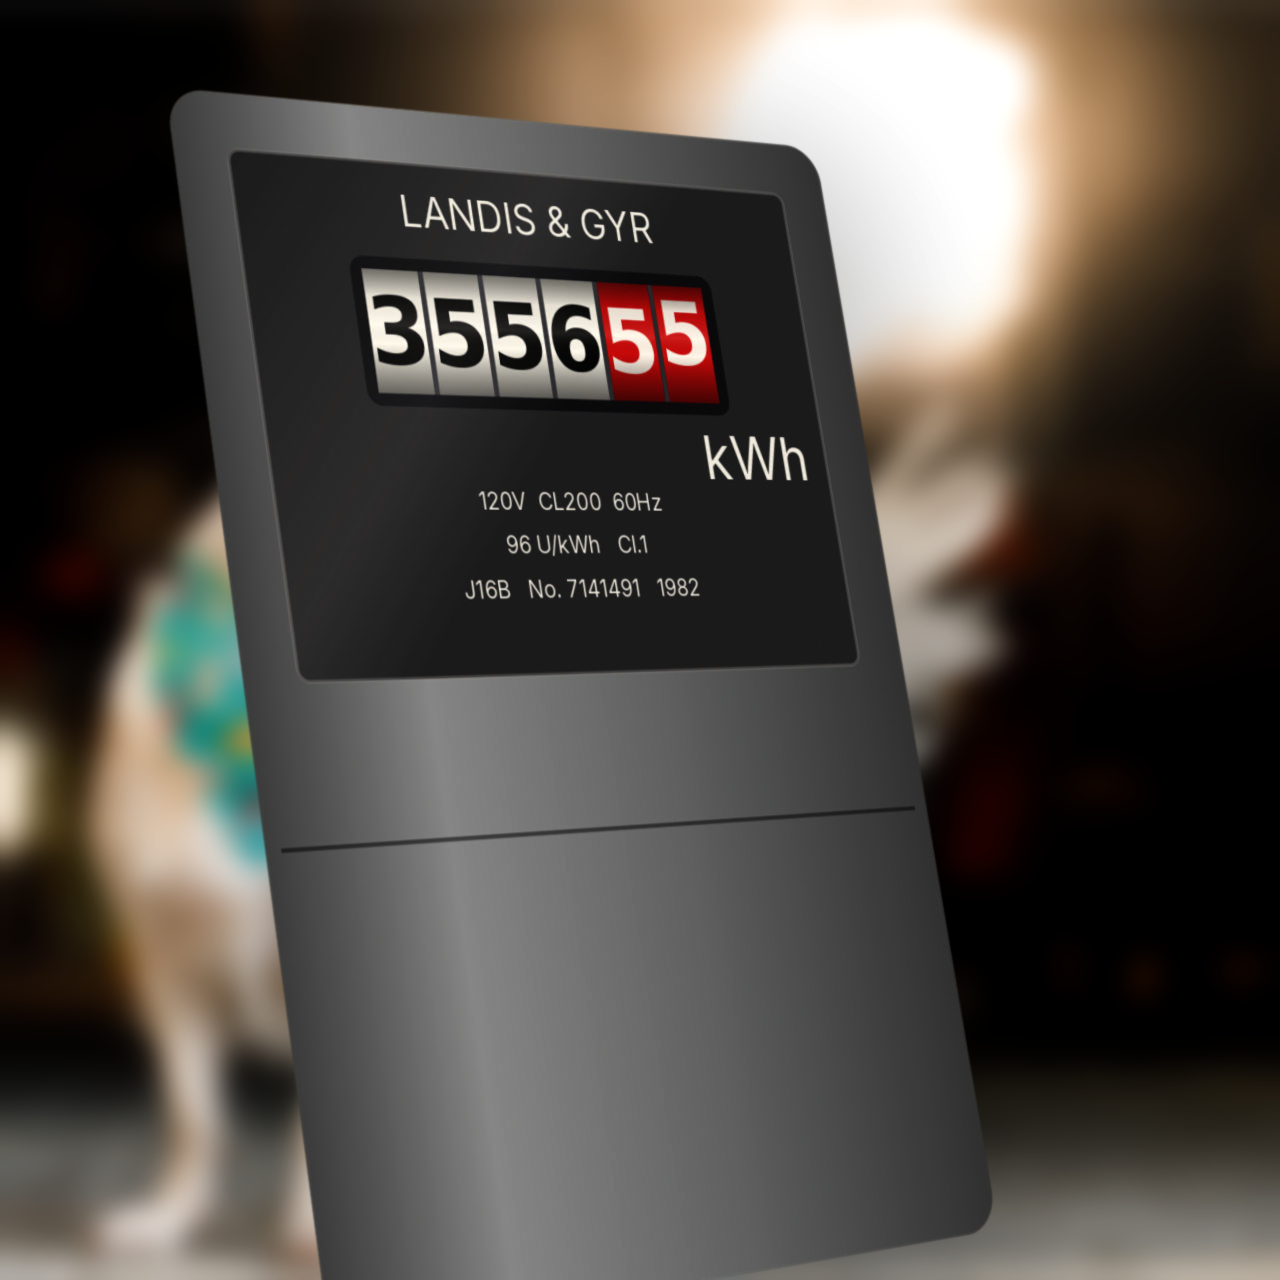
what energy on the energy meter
3556.55 kWh
